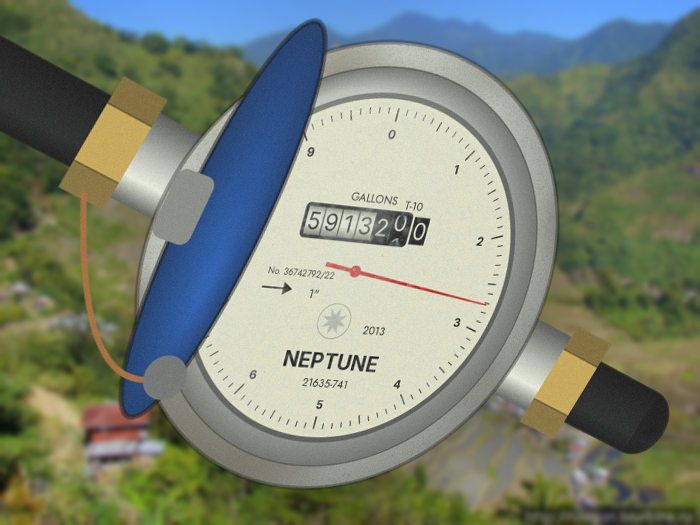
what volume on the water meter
5913202.7 gal
